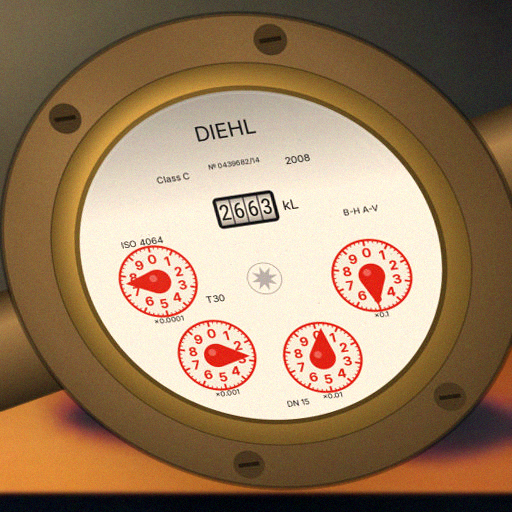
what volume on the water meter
2663.5027 kL
